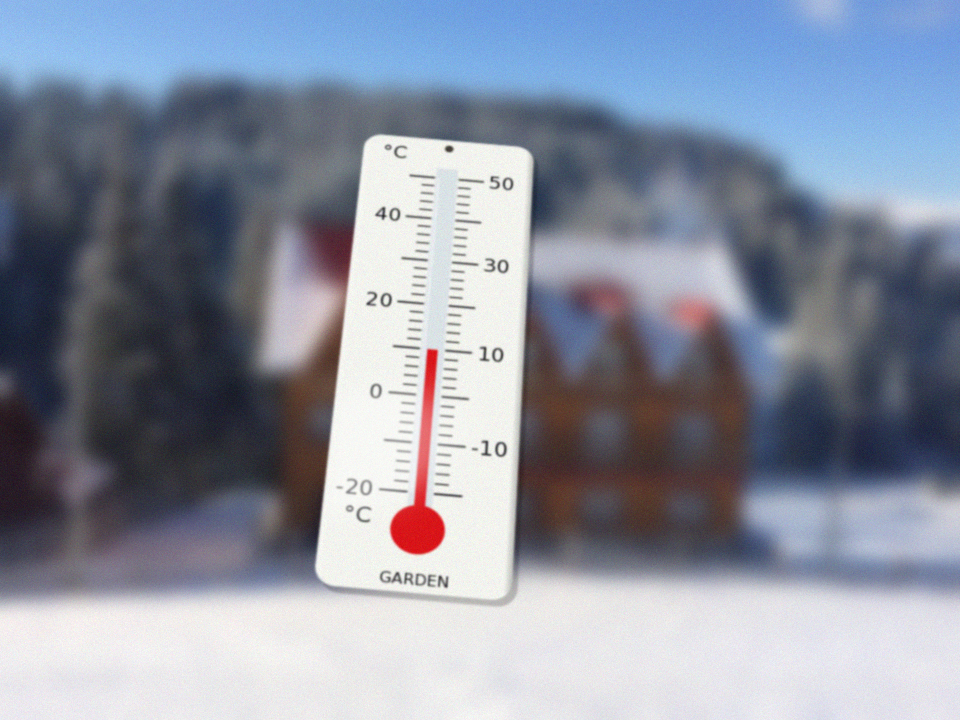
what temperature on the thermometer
10 °C
